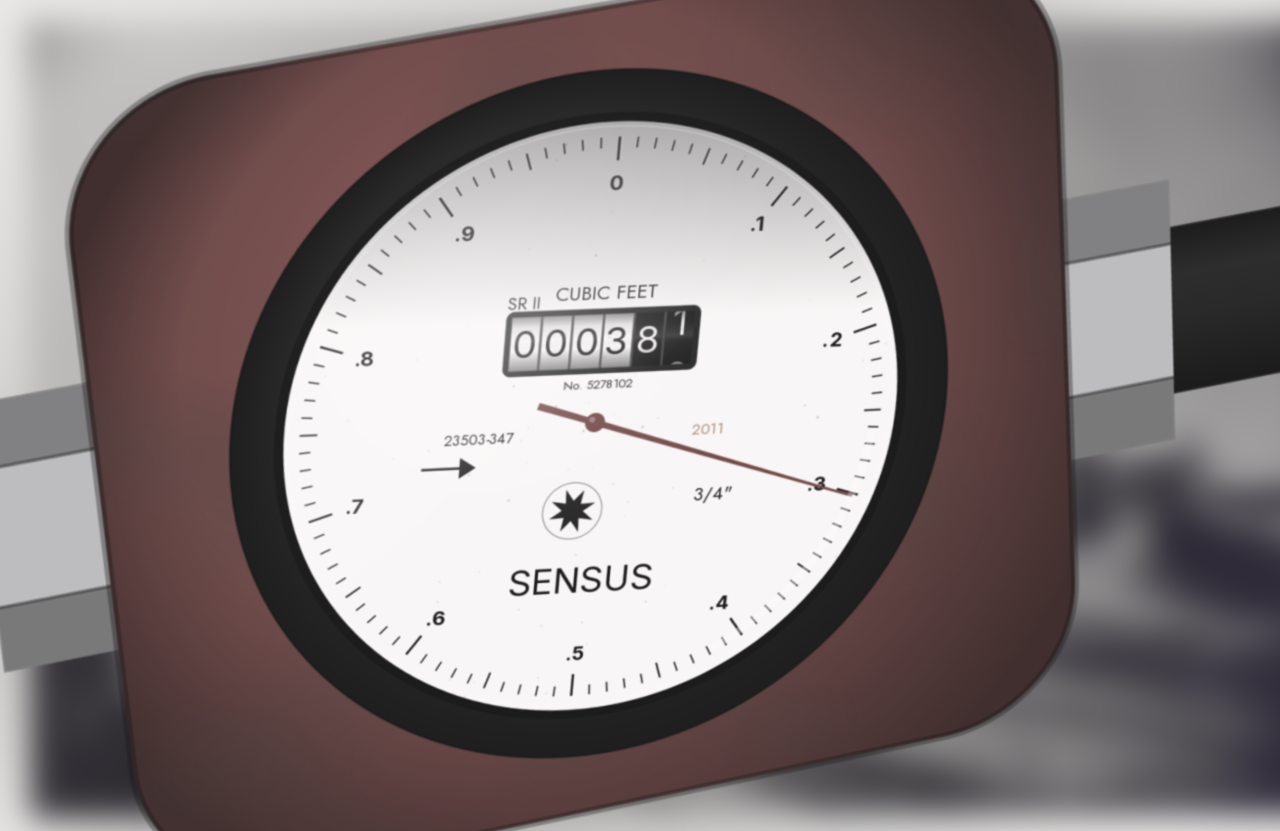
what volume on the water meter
381.30 ft³
